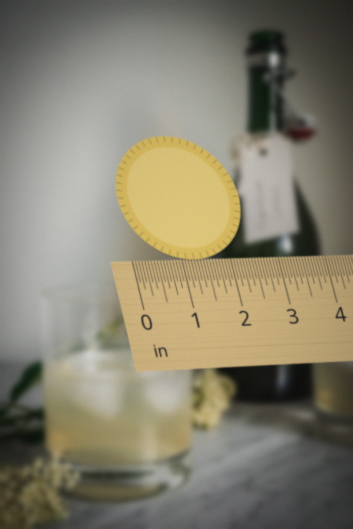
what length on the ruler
2.5 in
